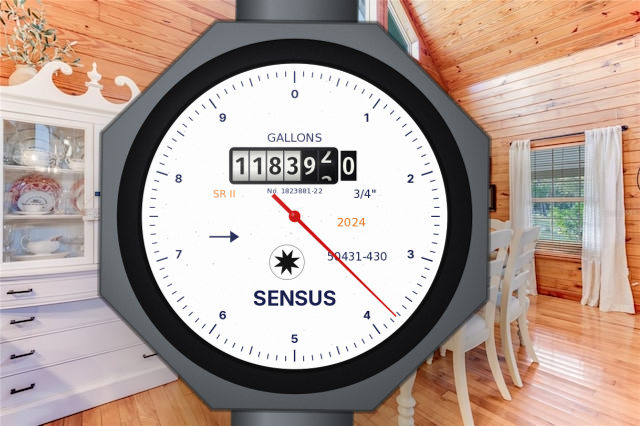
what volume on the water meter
1183923.7 gal
